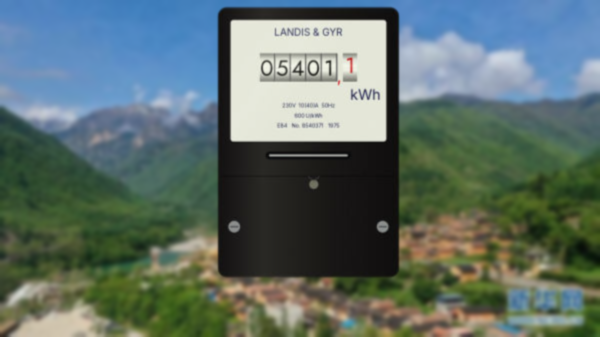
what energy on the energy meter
5401.1 kWh
